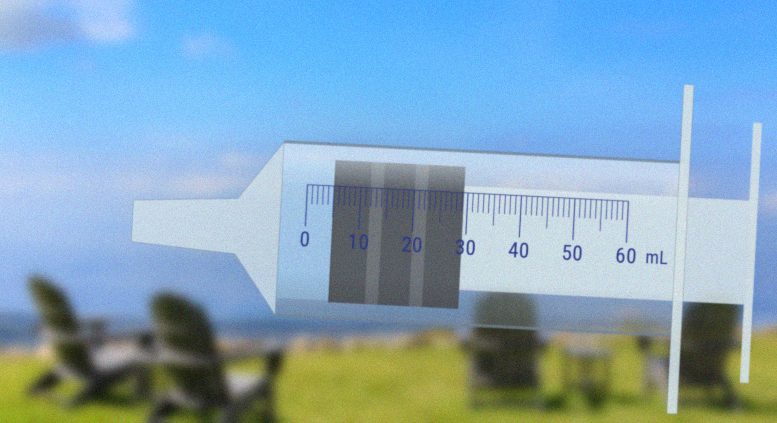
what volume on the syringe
5 mL
